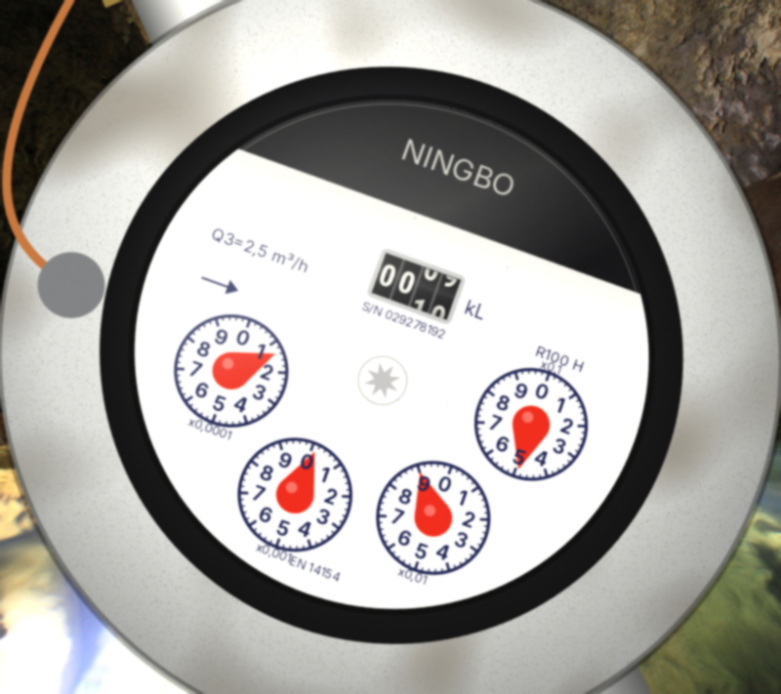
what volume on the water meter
9.4901 kL
